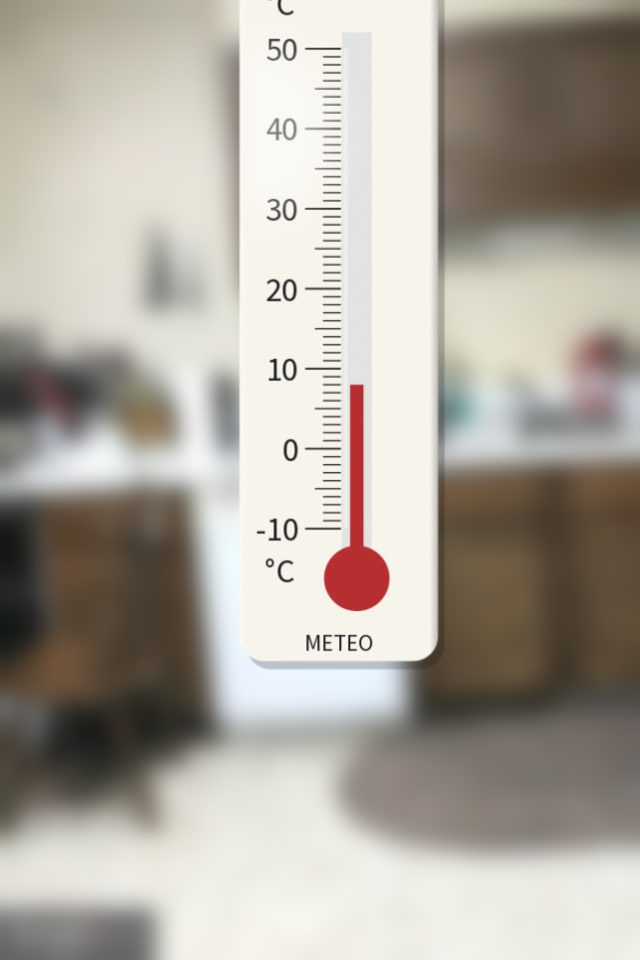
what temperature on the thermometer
8 °C
